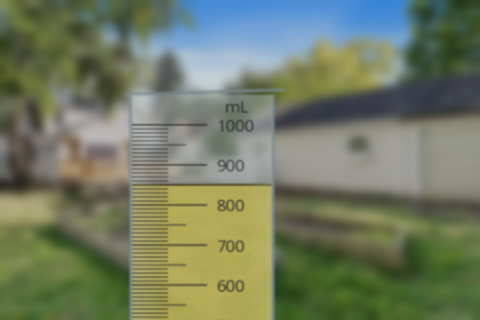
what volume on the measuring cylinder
850 mL
